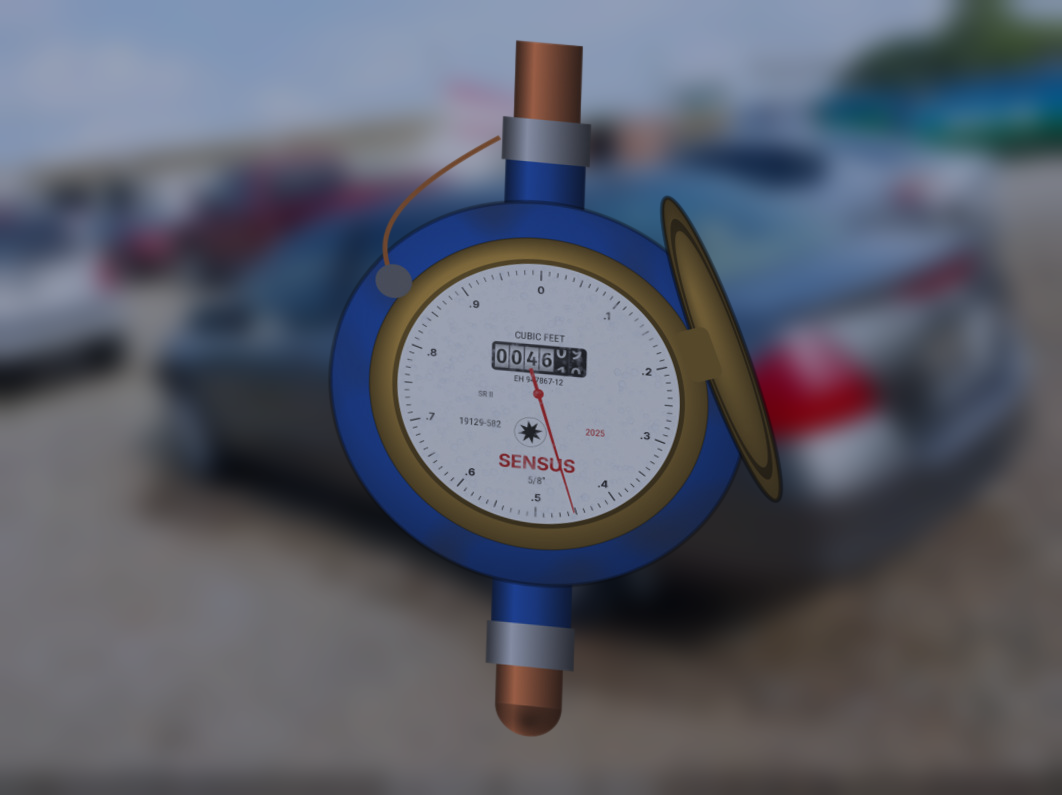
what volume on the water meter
4609.45 ft³
